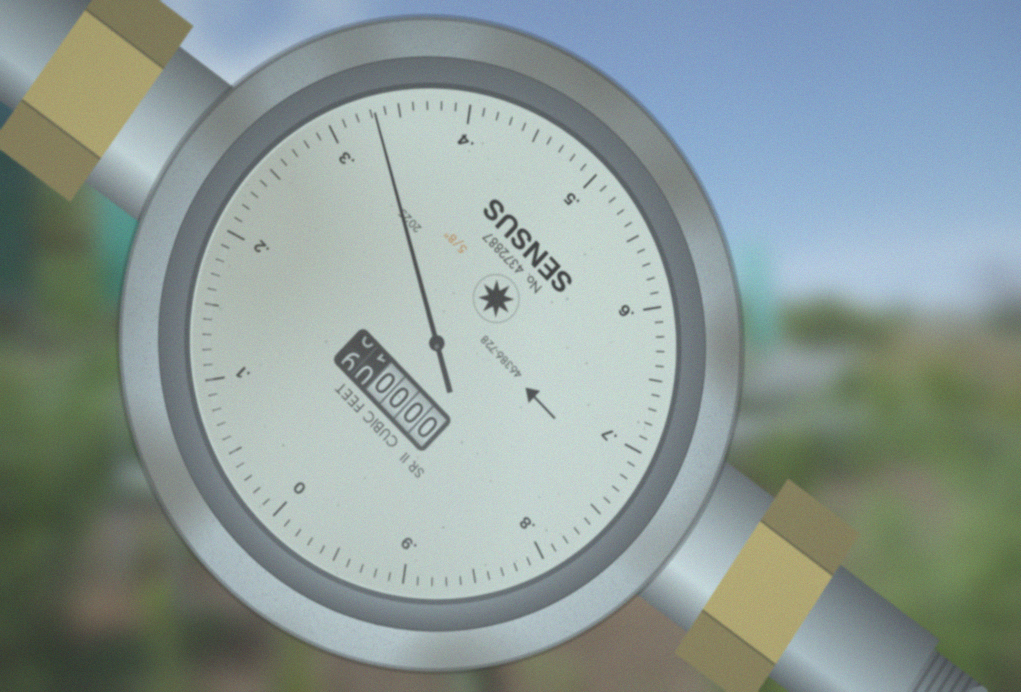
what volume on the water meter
9.33 ft³
